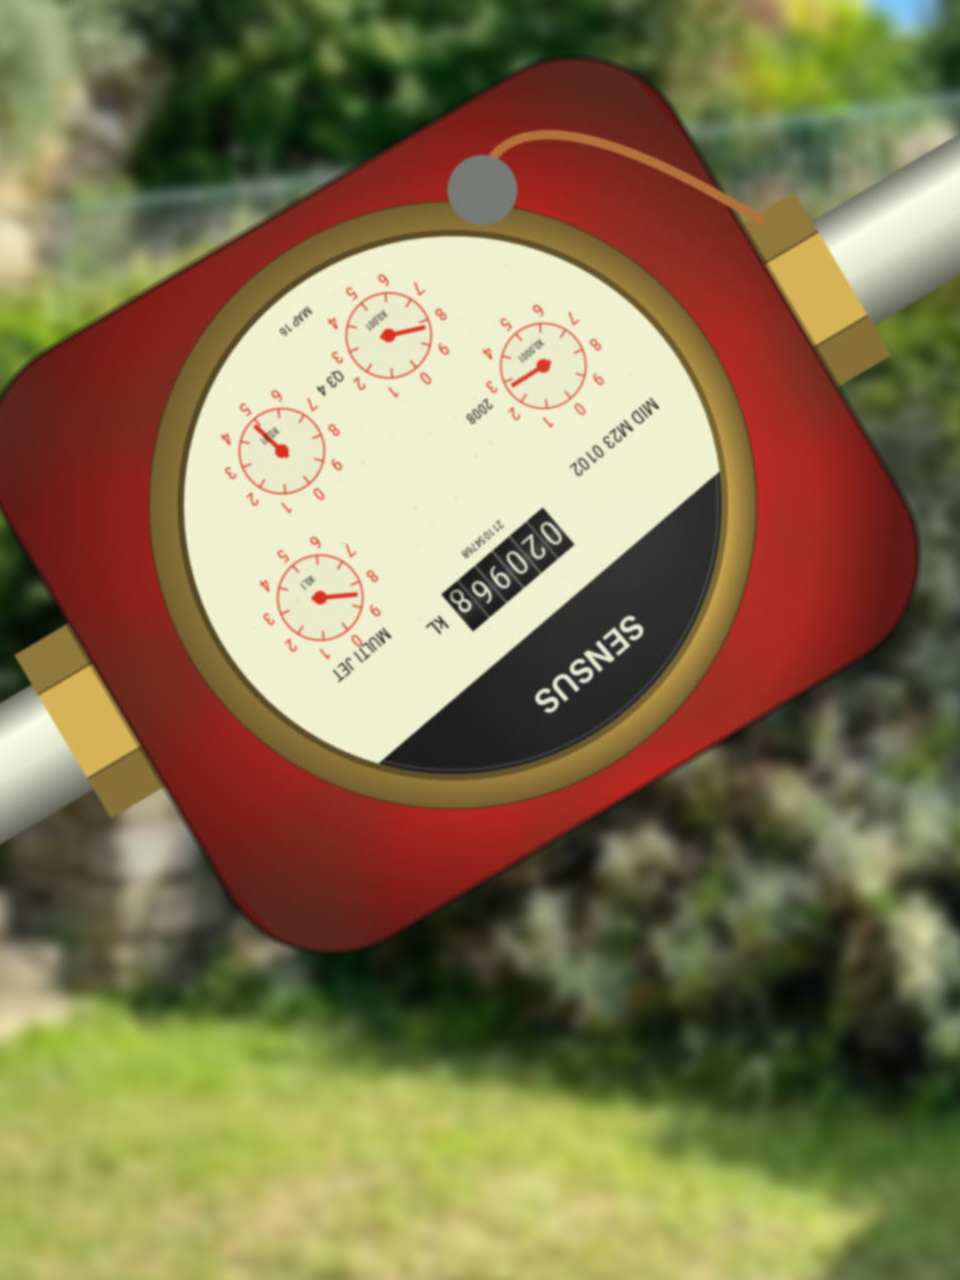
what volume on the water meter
20967.8482 kL
